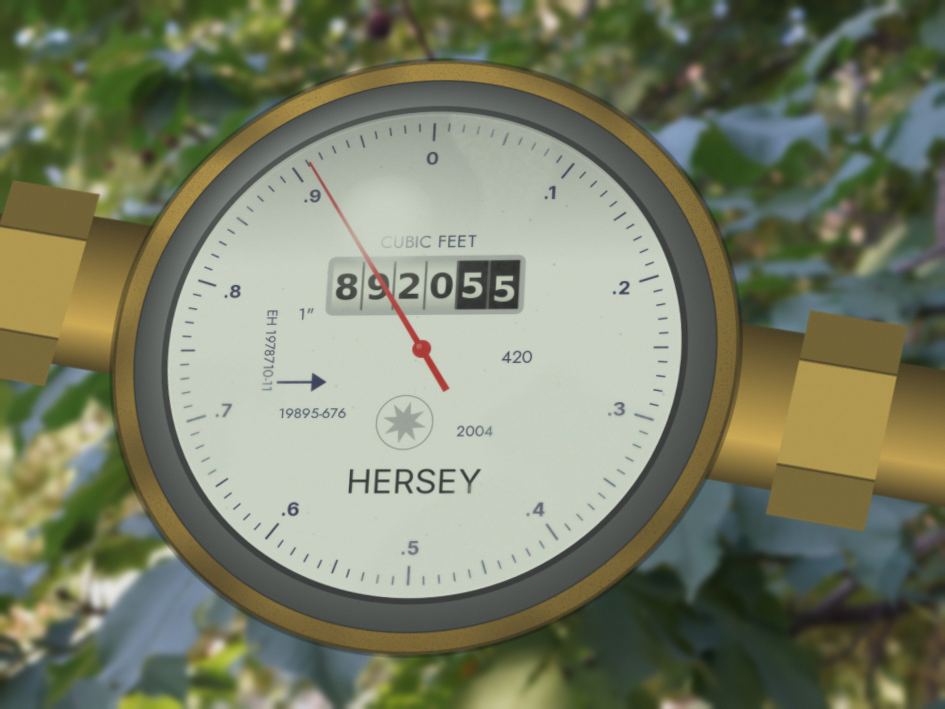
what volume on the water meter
892054.91 ft³
